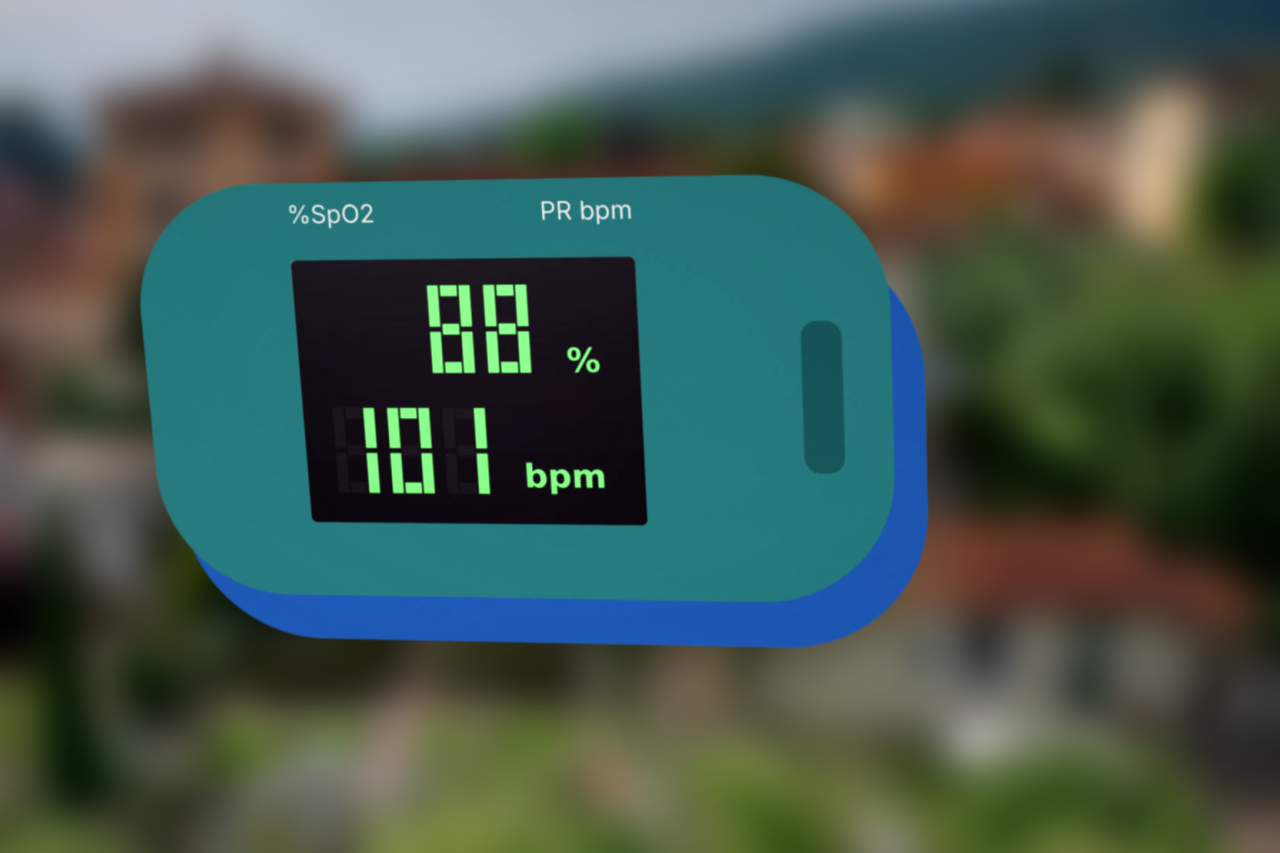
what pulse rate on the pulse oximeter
101 bpm
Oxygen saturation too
88 %
